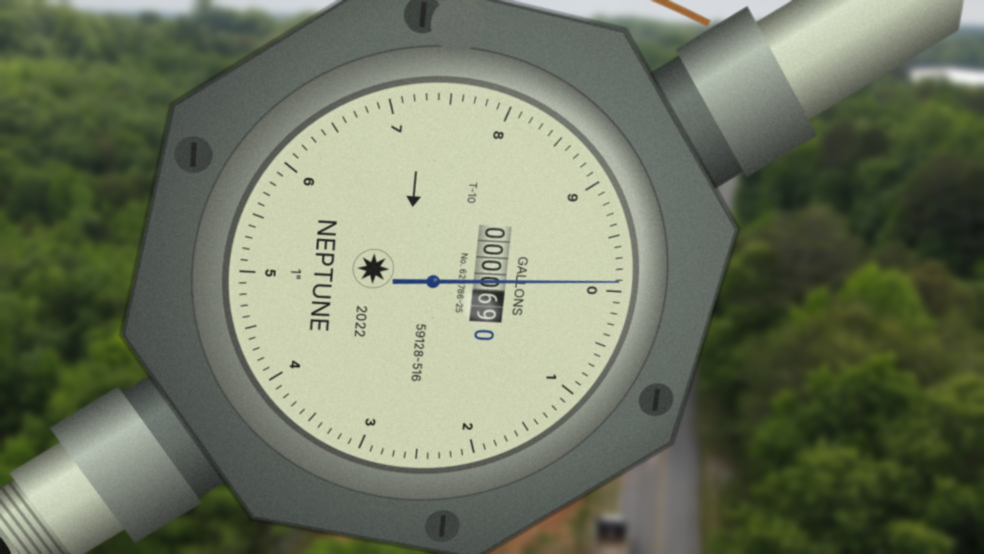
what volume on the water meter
689.9 gal
